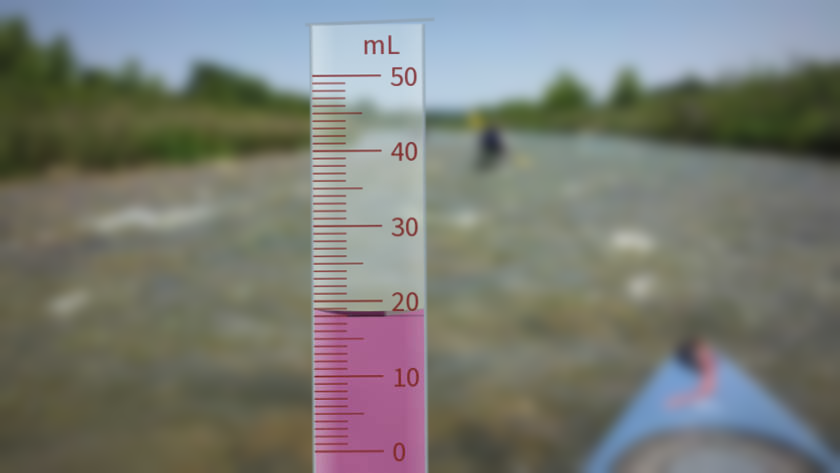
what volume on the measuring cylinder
18 mL
